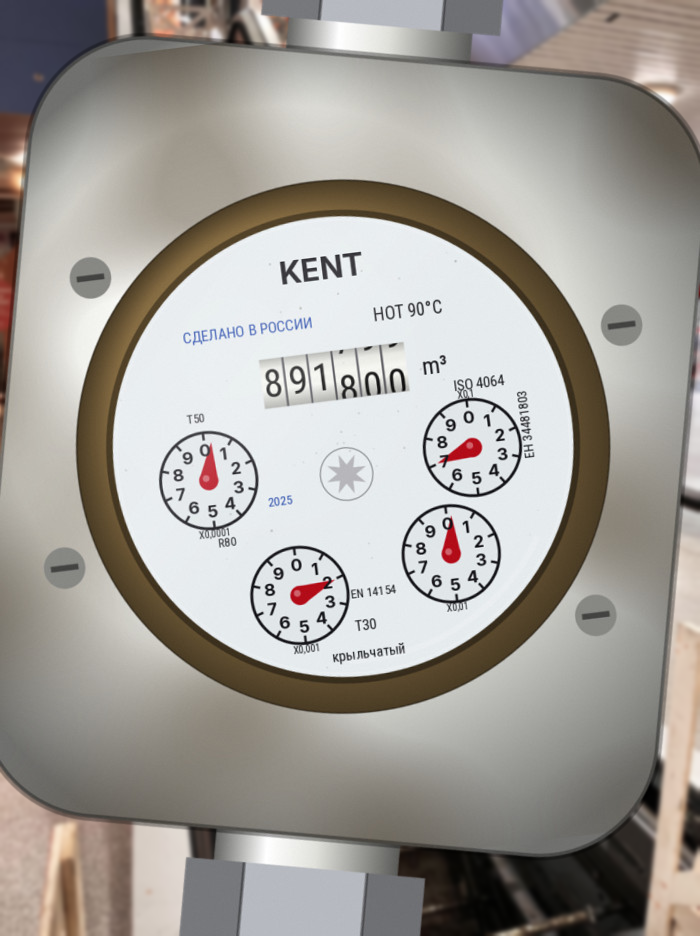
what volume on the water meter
891799.7020 m³
